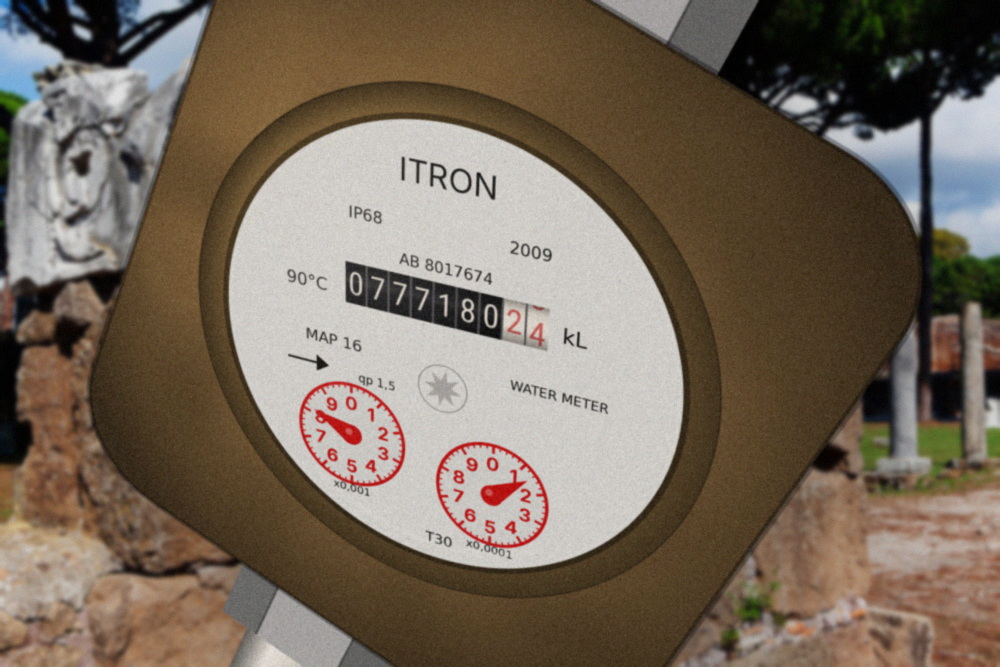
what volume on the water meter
777180.2381 kL
